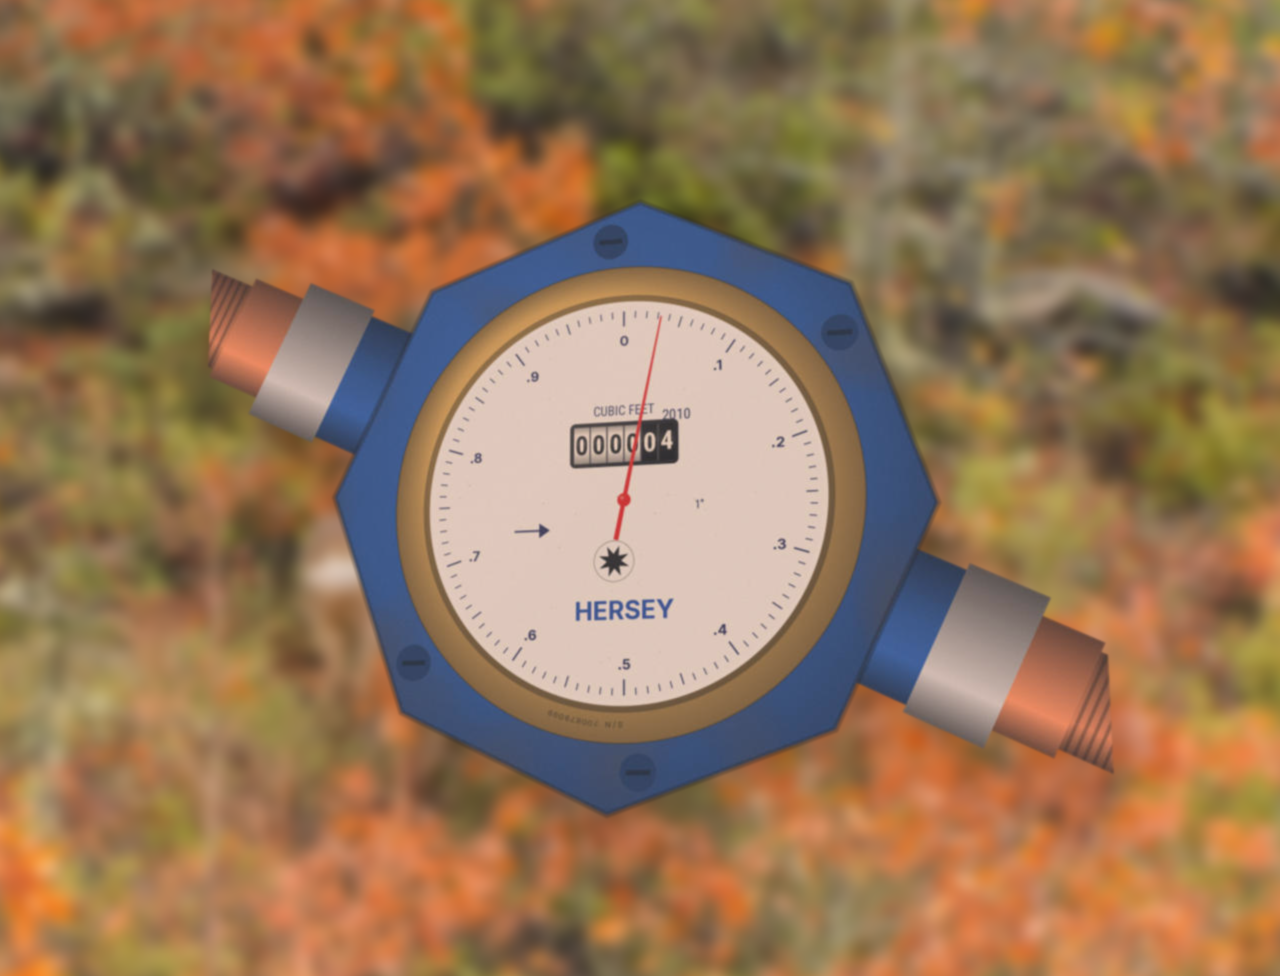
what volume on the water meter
4.03 ft³
